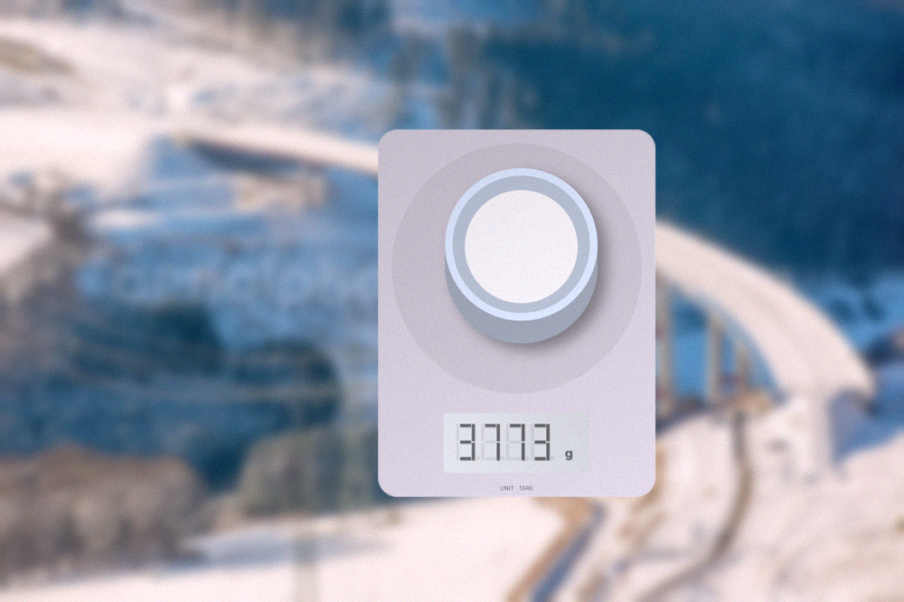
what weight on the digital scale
3773 g
